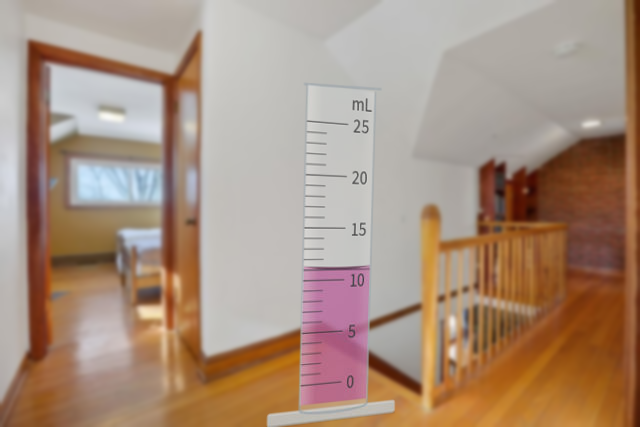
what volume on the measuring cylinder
11 mL
